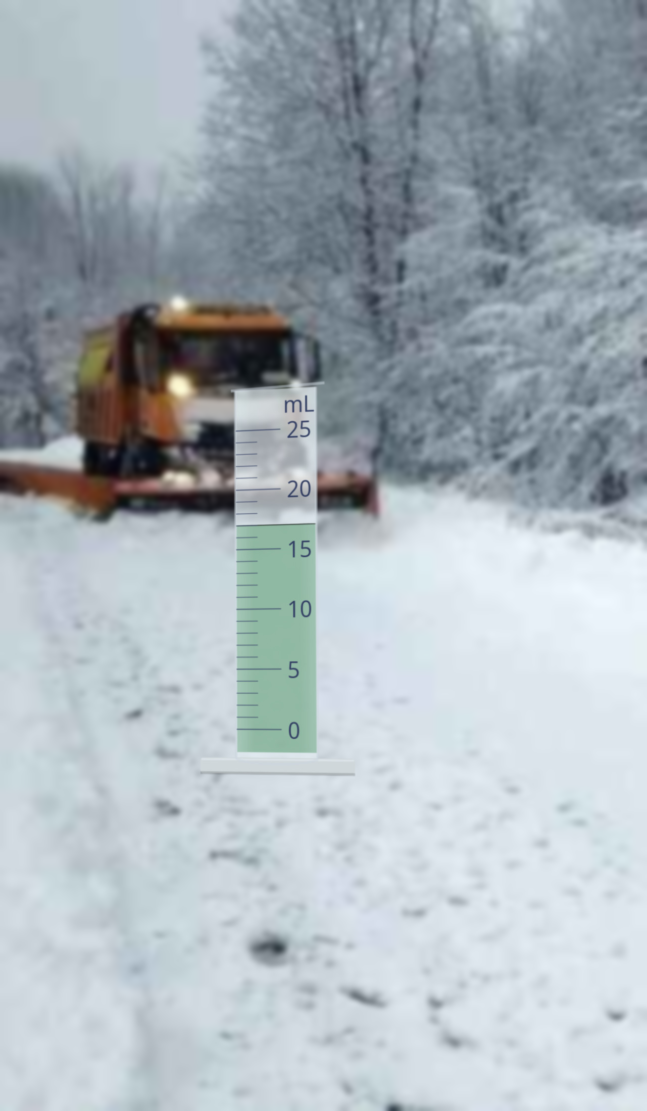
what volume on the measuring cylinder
17 mL
